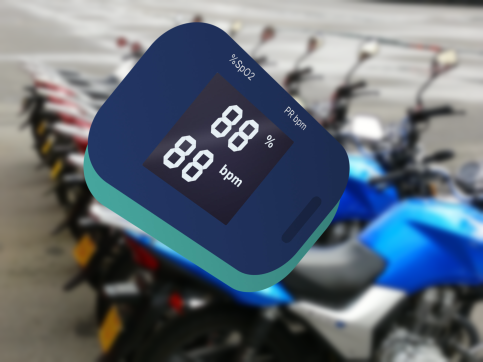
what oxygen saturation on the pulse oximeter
88 %
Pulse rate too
88 bpm
